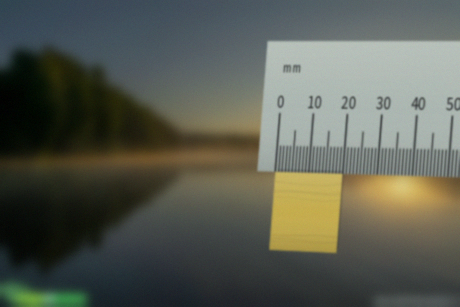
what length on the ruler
20 mm
